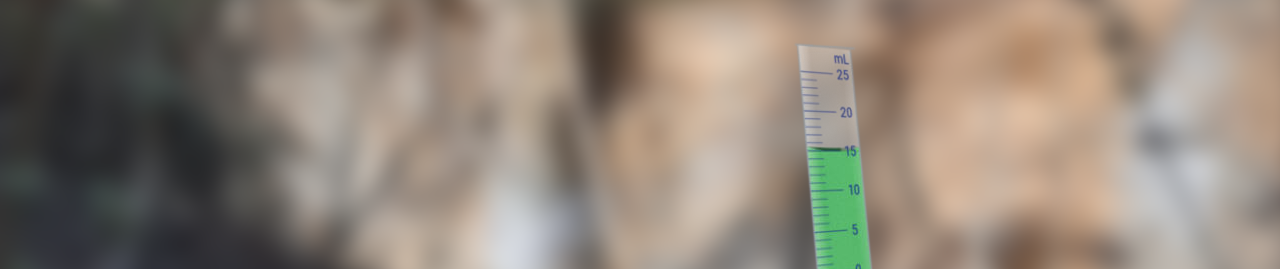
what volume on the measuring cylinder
15 mL
